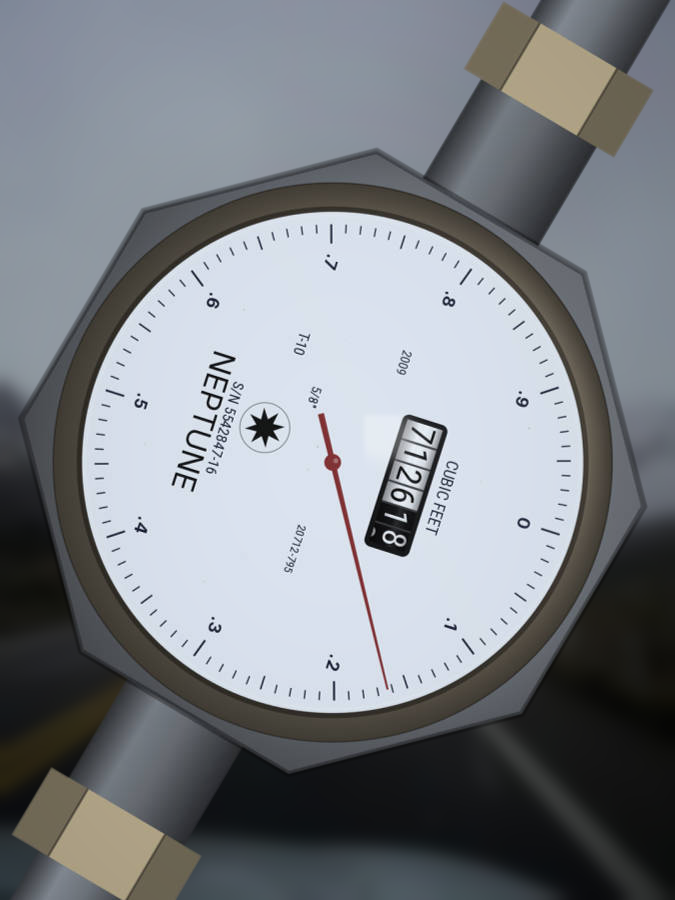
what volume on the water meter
712618.16 ft³
